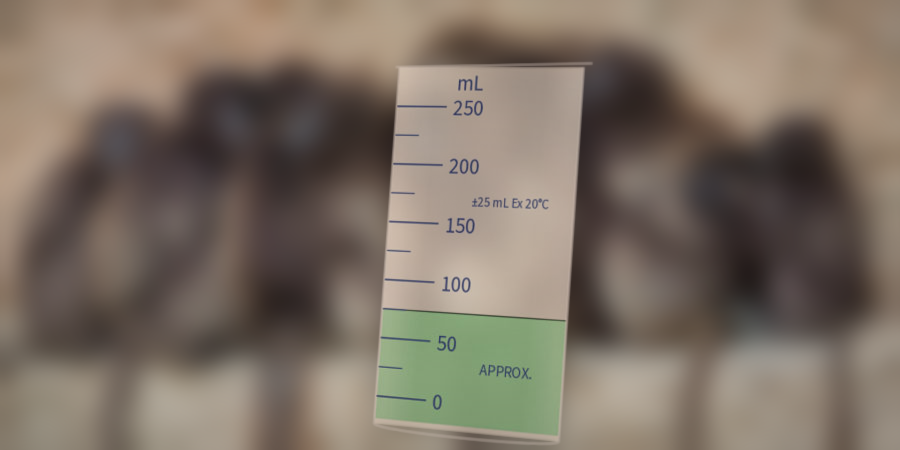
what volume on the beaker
75 mL
